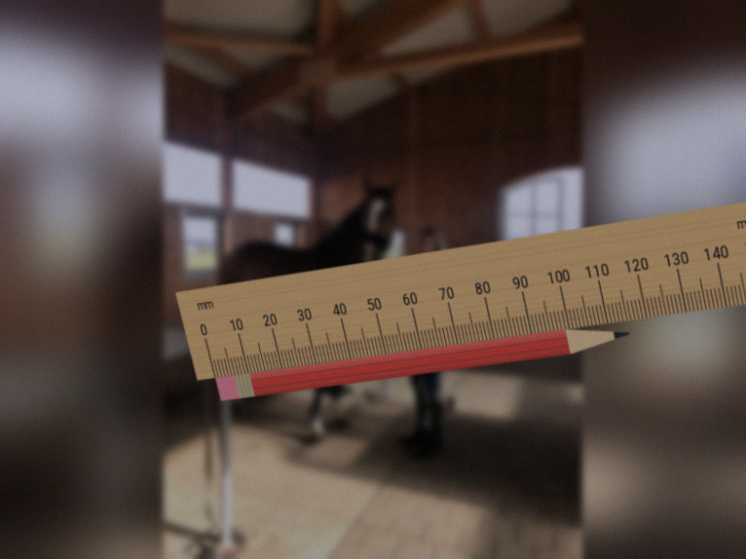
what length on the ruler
115 mm
